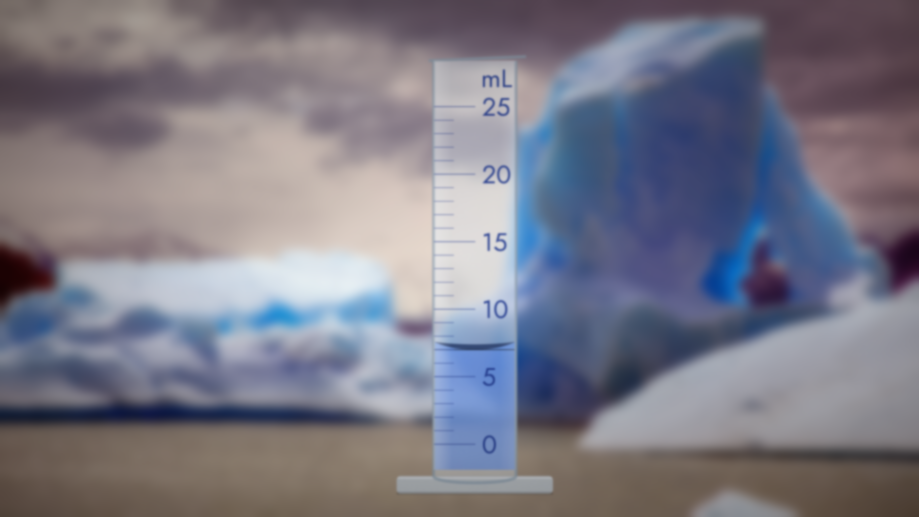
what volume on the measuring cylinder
7 mL
